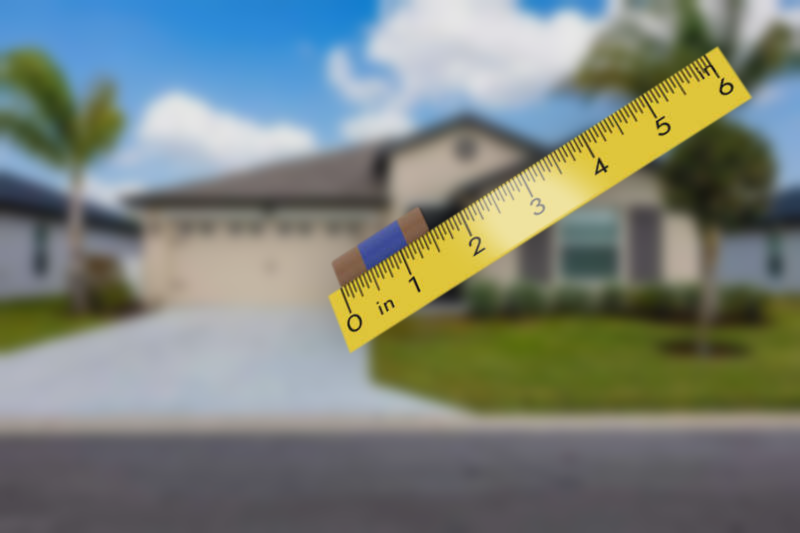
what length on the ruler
1.5 in
